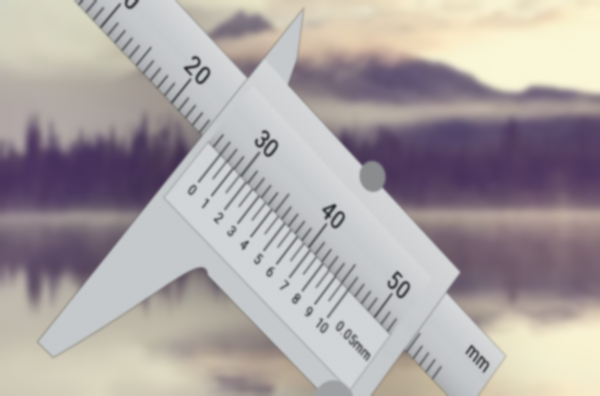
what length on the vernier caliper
27.0 mm
